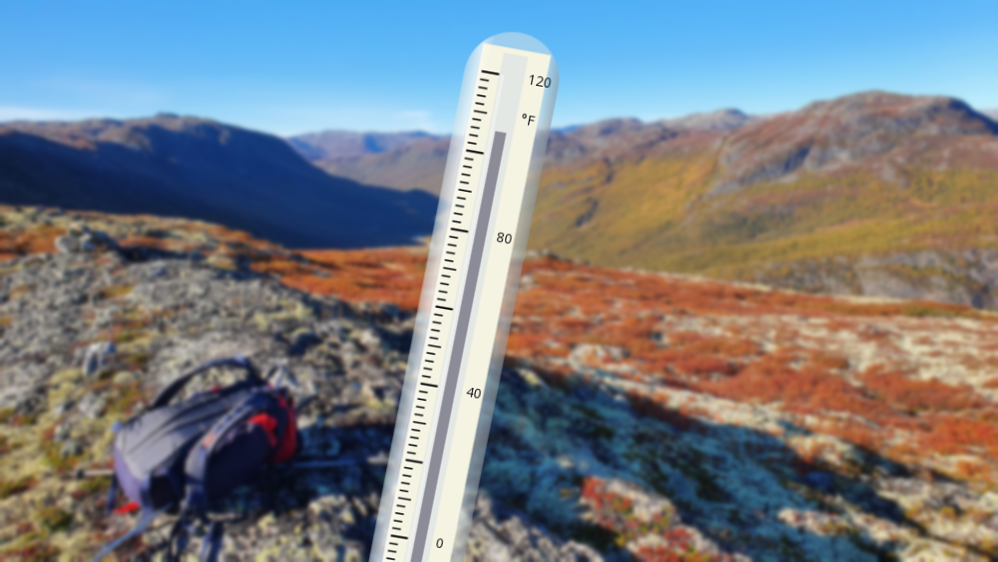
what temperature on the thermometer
106 °F
